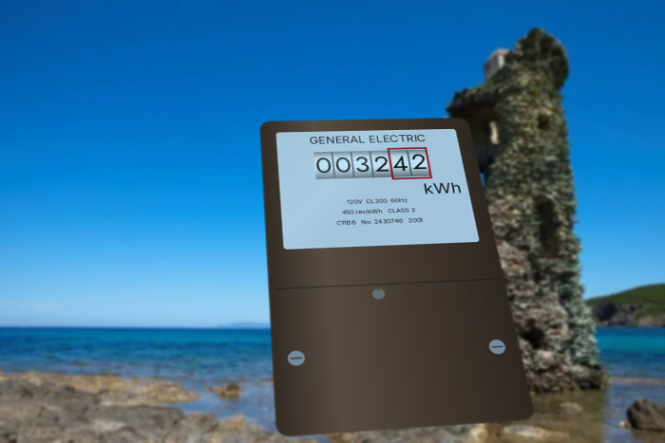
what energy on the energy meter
32.42 kWh
